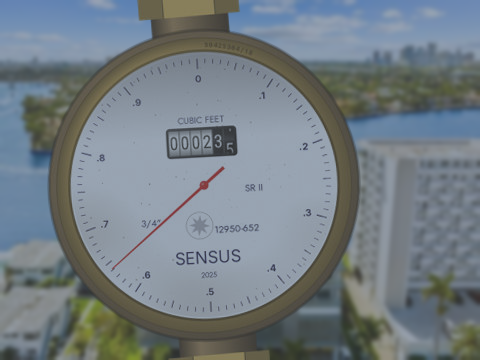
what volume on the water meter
234.64 ft³
